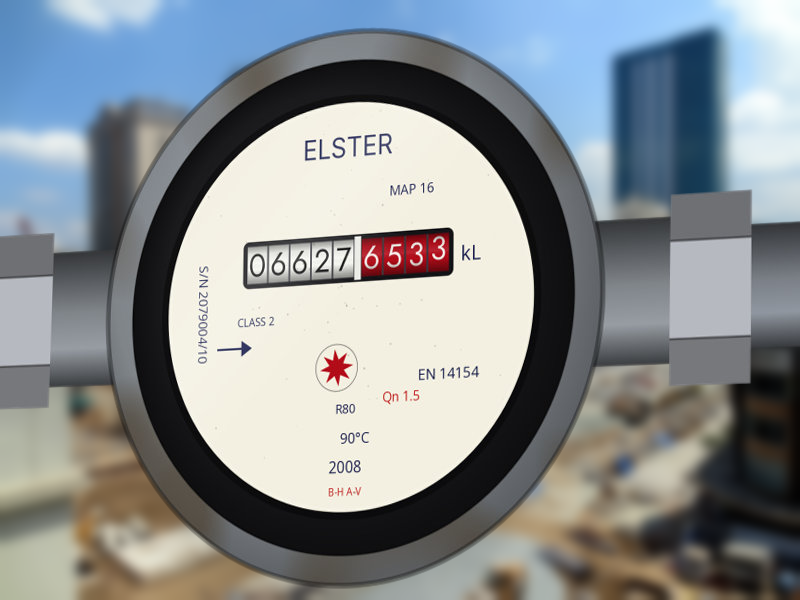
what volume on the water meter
6627.6533 kL
